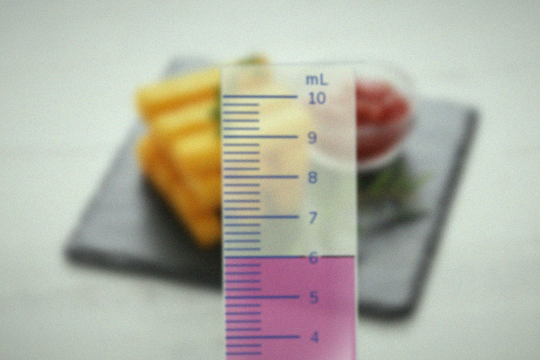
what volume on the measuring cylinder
6 mL
